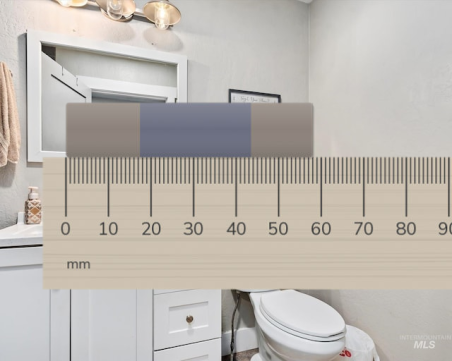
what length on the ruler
58 mm
